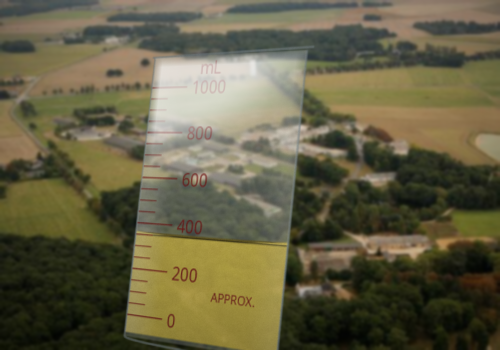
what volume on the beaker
350 mL
